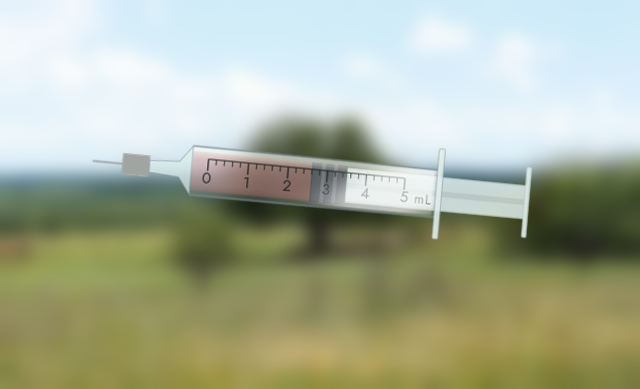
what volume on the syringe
2.6 mL
